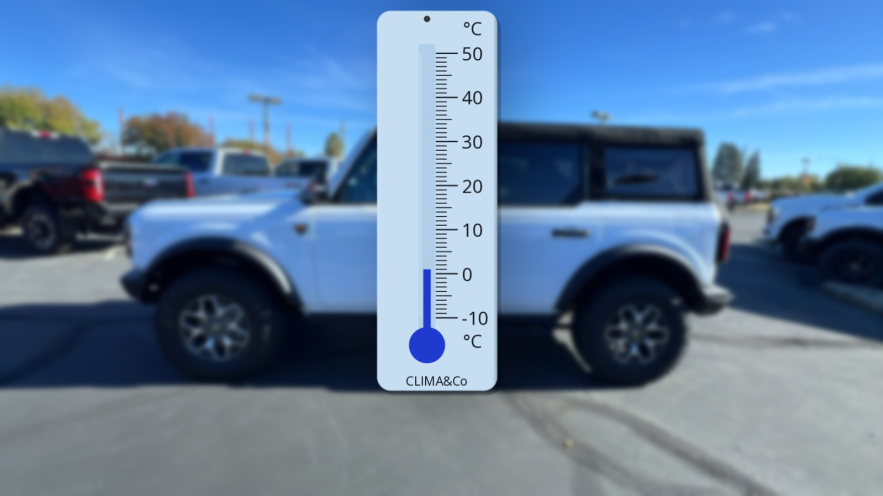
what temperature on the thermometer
1 °C
